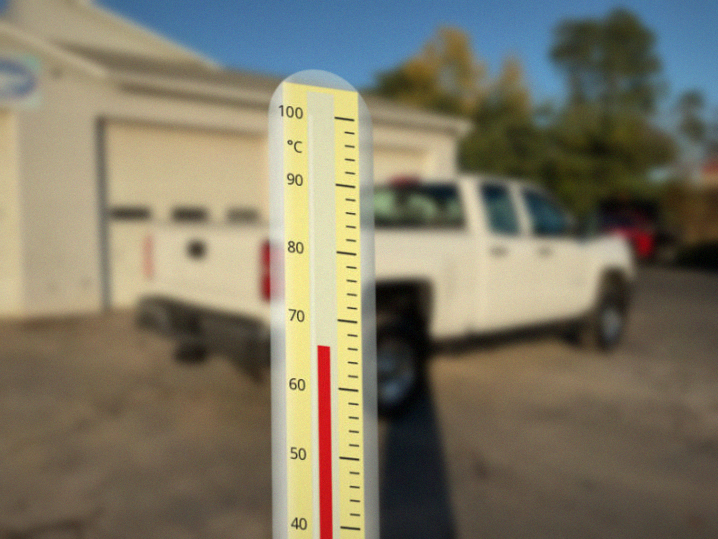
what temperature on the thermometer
66 °C
